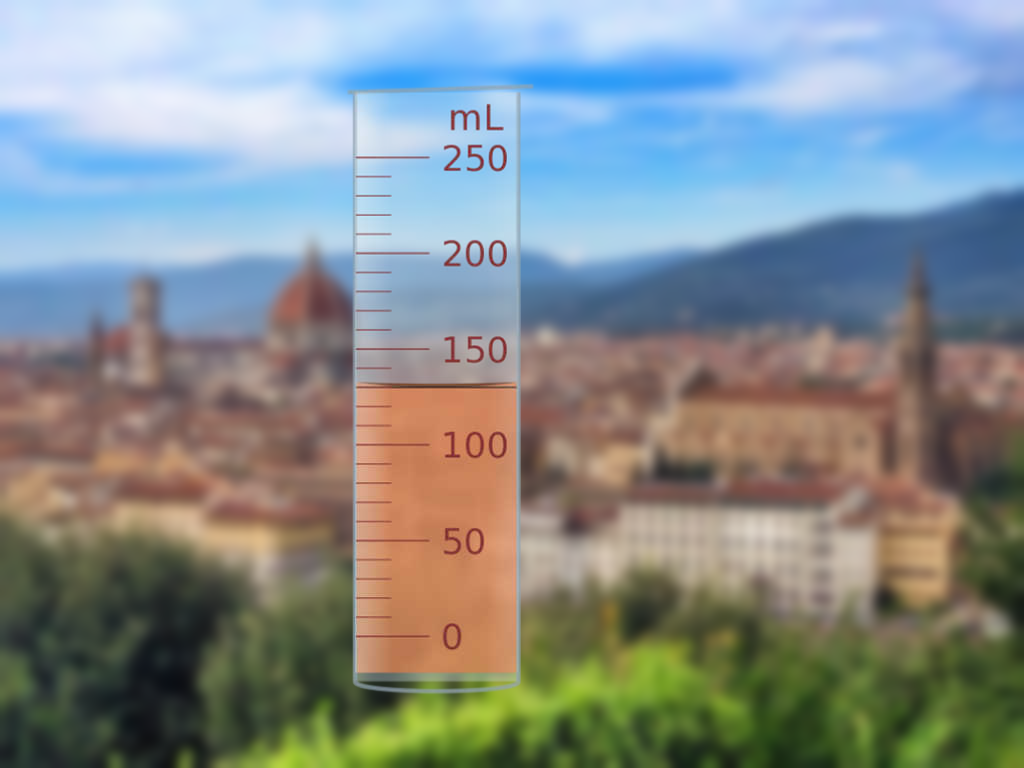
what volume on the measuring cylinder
130 mL
